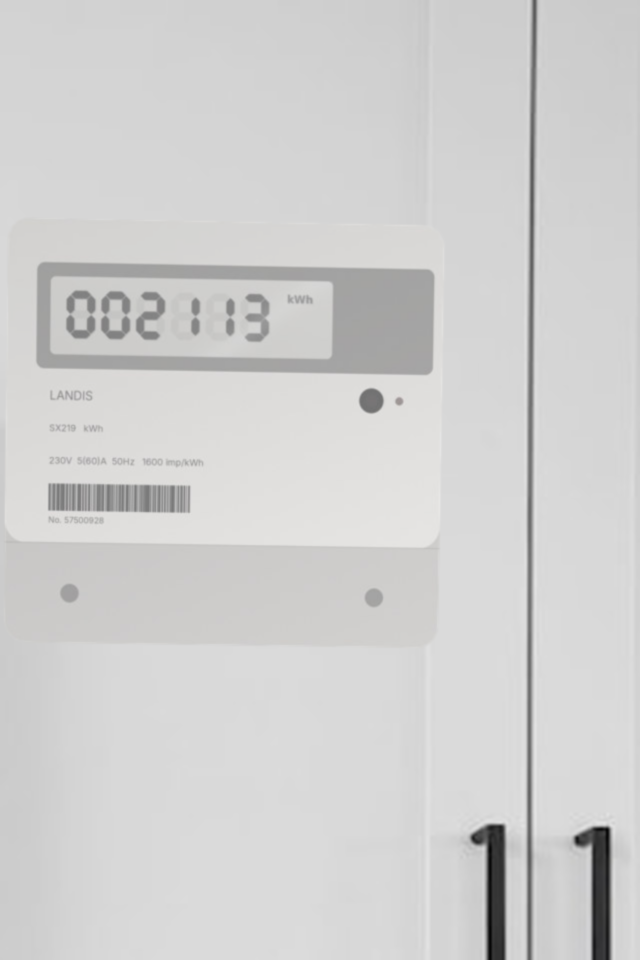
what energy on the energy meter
2113 kWh
